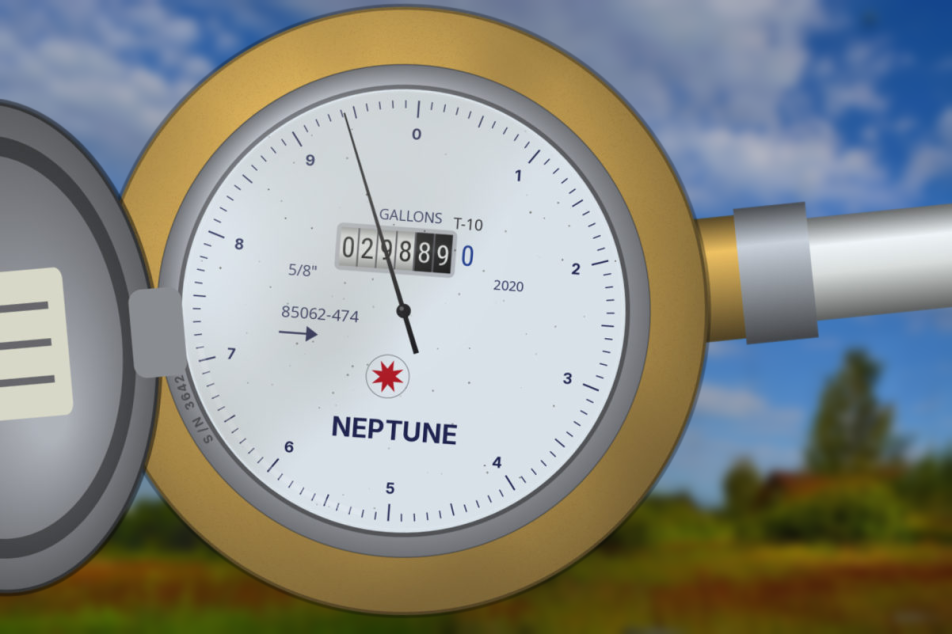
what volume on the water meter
298889.4 gal
